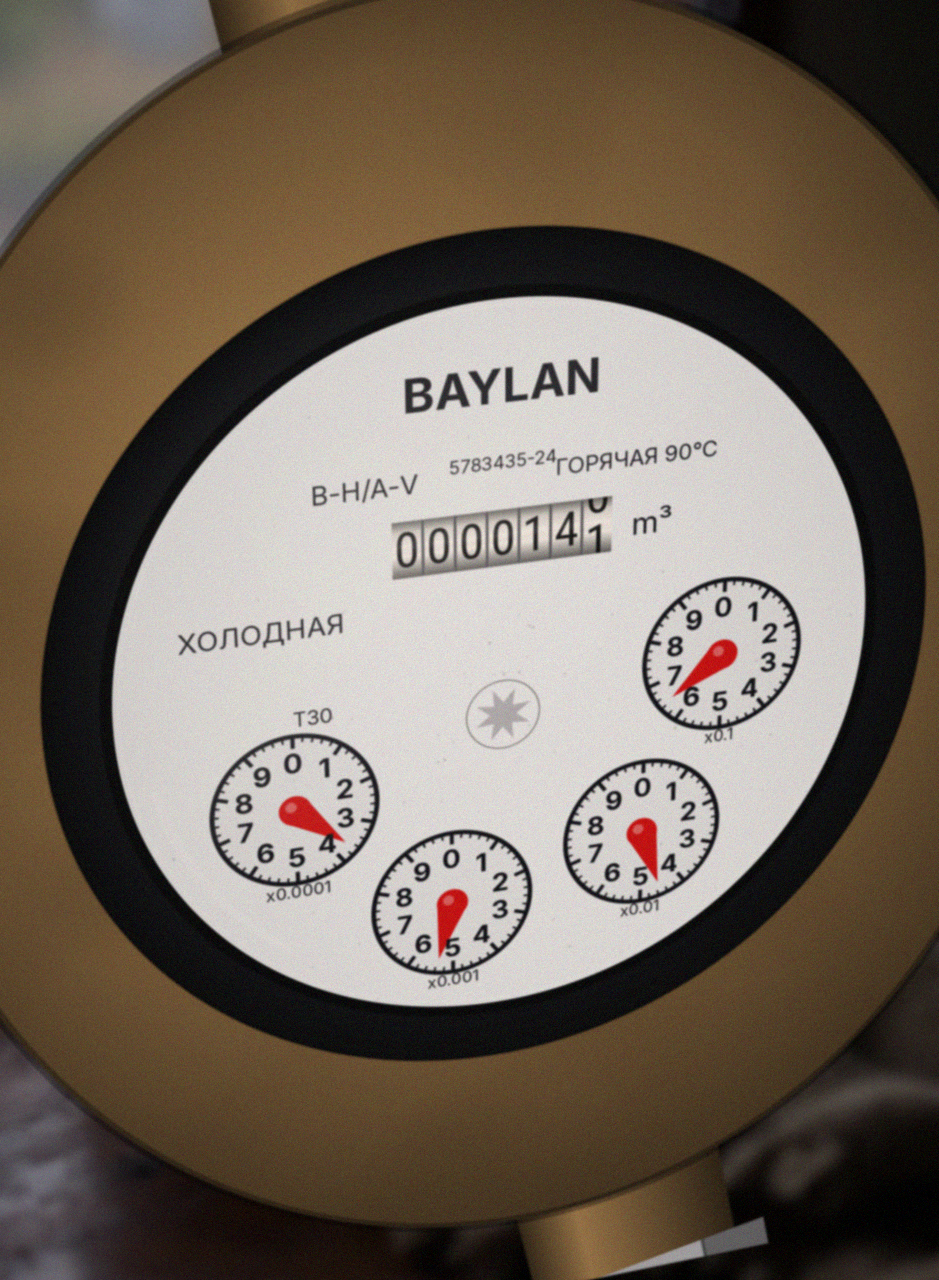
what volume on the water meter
140.6453 m³
